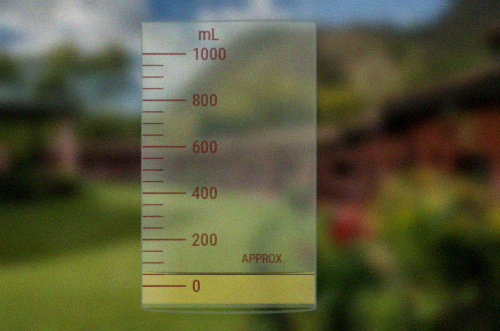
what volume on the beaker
50 mL
